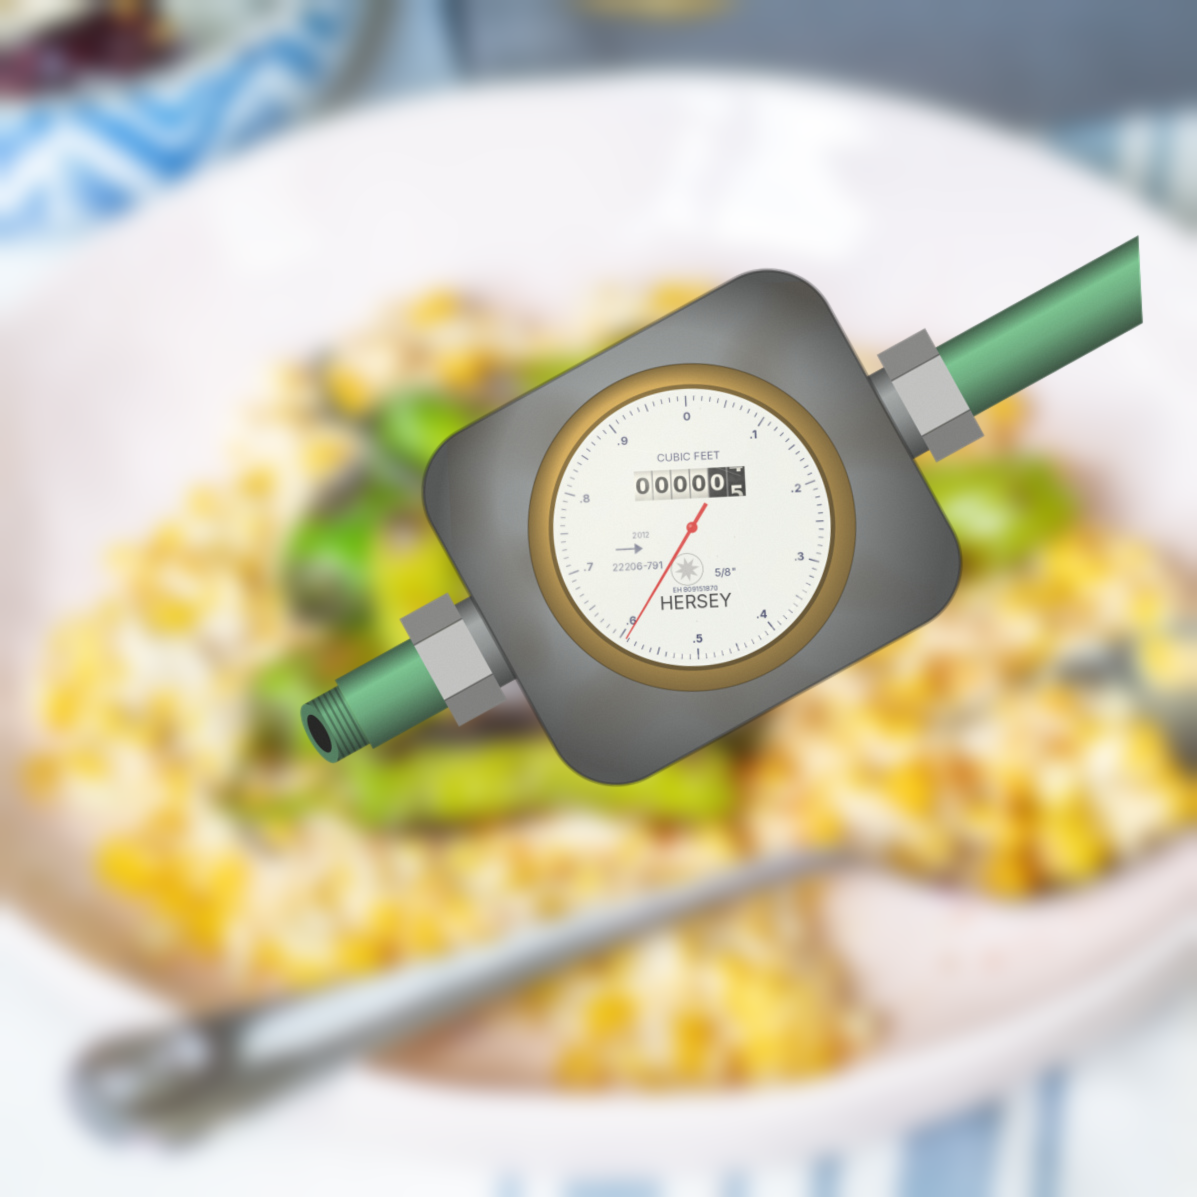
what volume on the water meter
4.59 ft³
